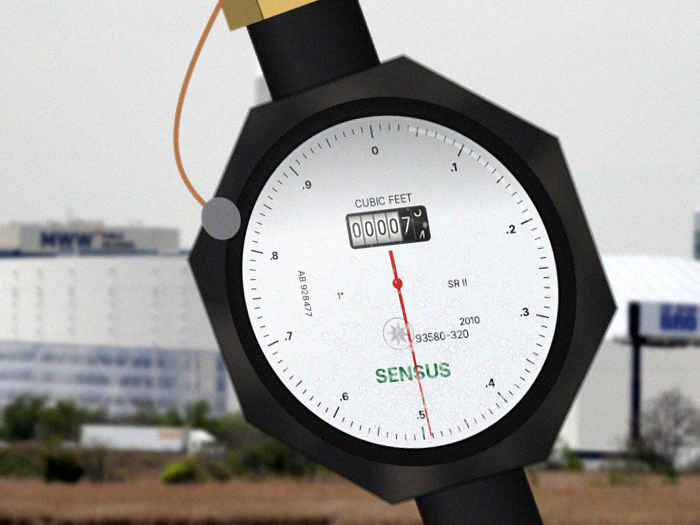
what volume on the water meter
73.49 ft³
